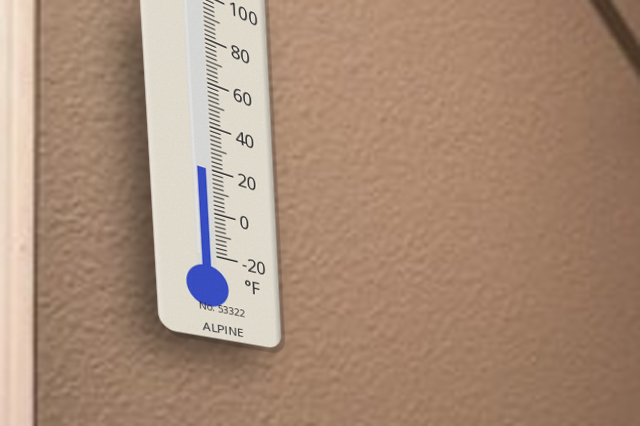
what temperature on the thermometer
20 °F
